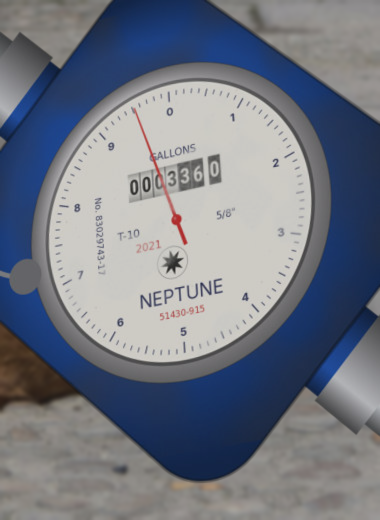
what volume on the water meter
3359.5 gal
